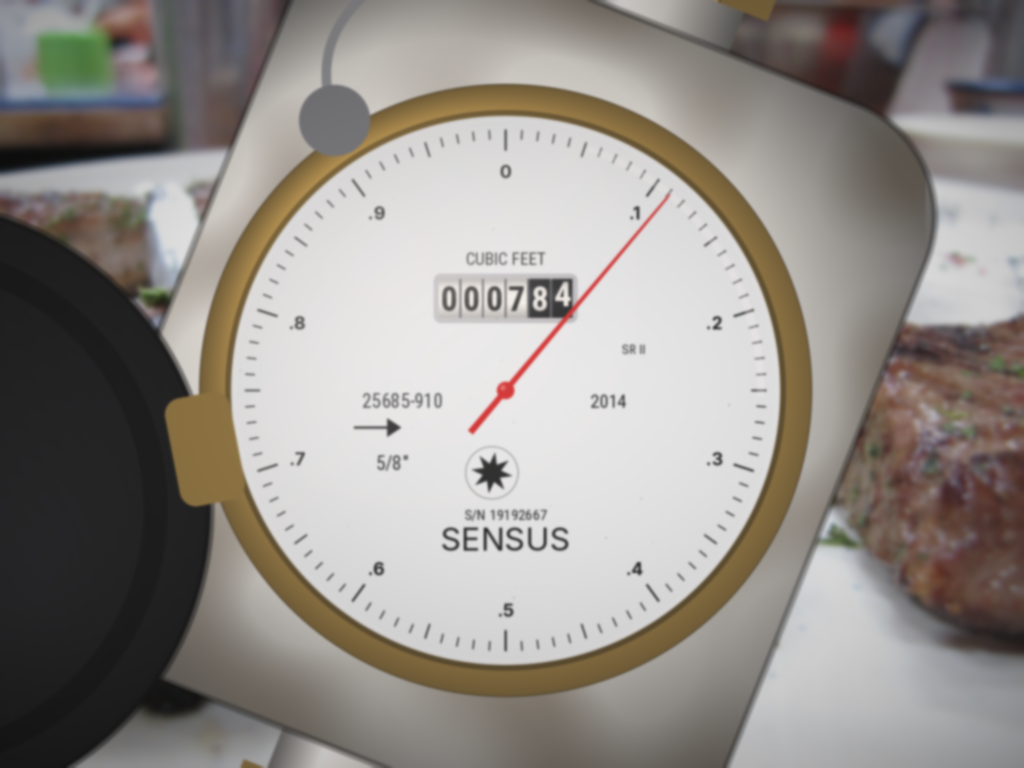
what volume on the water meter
784.11 ft³
